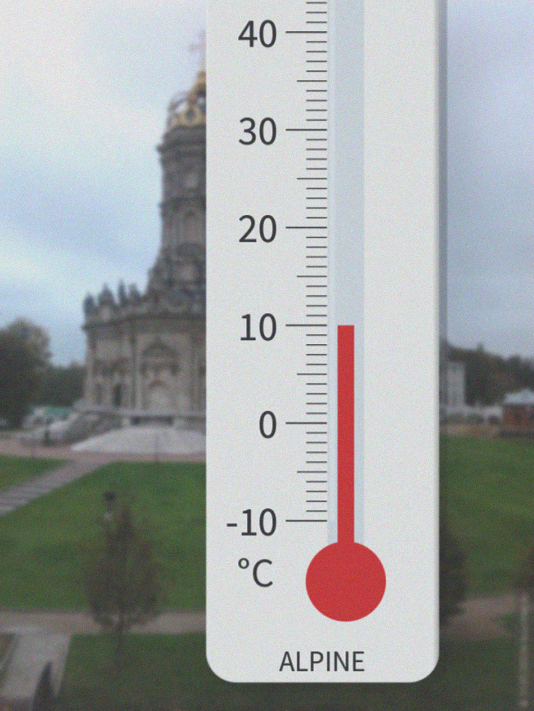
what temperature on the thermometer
10 °C
